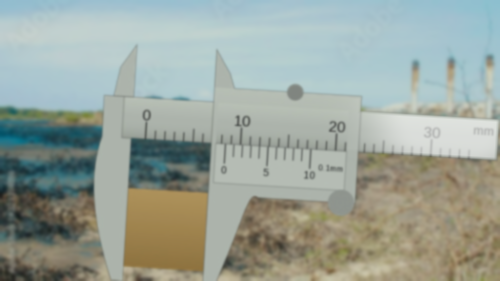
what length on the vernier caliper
8.4 mm
